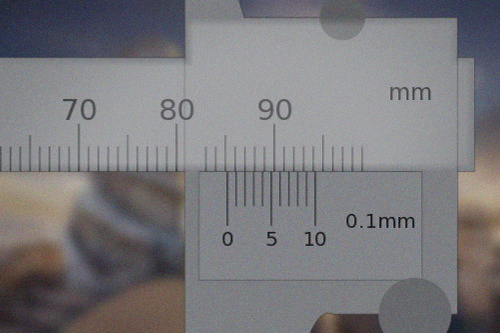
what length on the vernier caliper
85.2 mm
